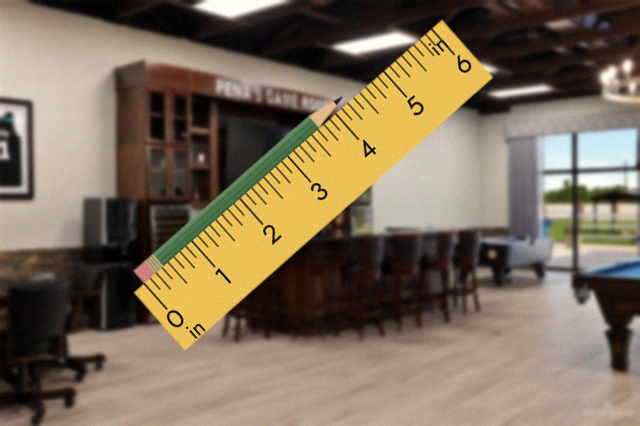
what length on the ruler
4.25 in
